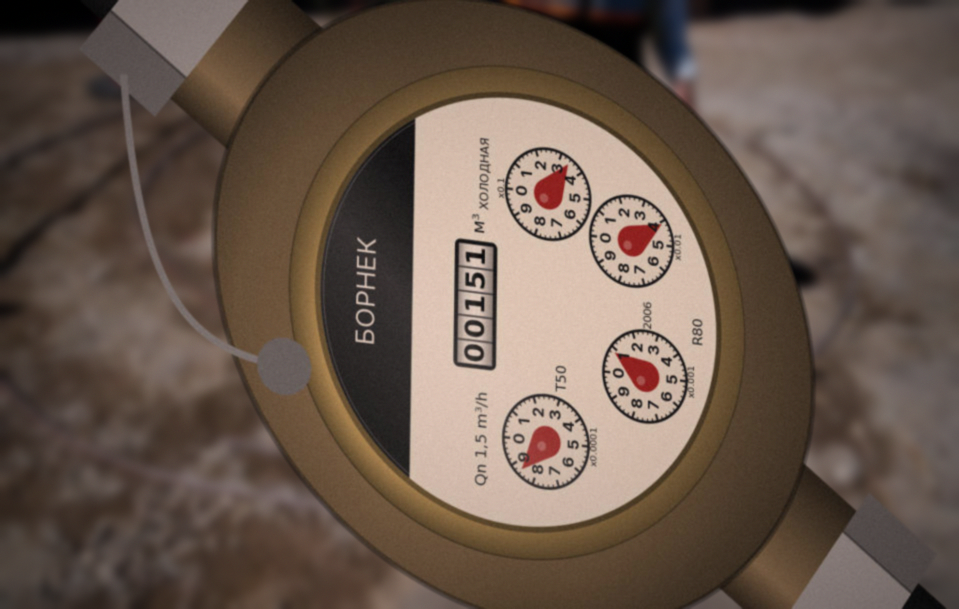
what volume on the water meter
151.3408 m³
